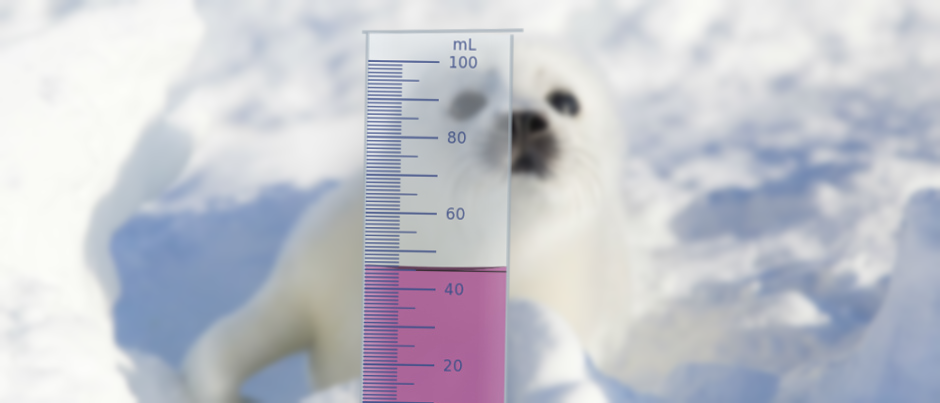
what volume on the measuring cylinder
45 mL
